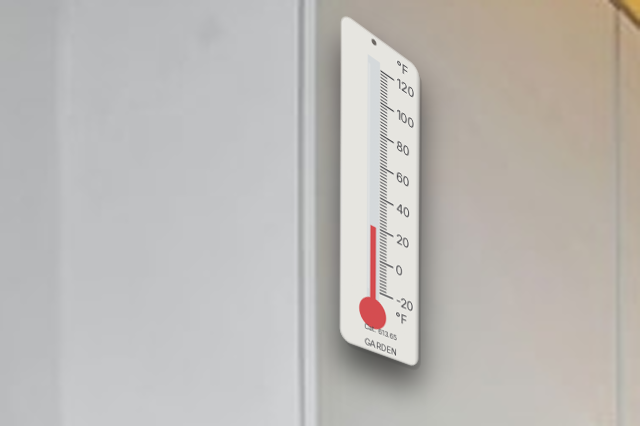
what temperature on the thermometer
20 °F
